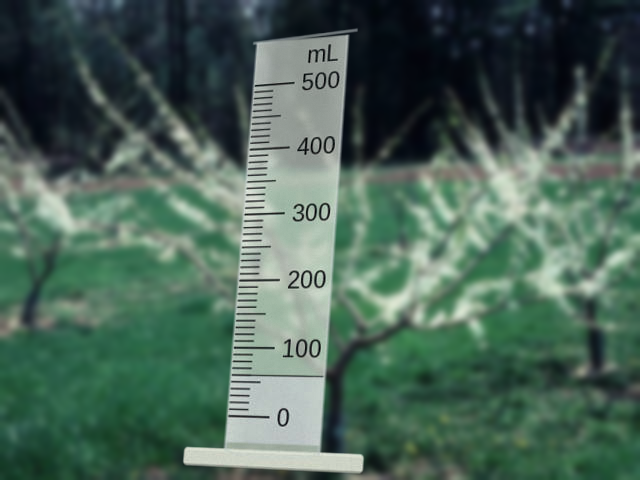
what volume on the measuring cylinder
60 mL
